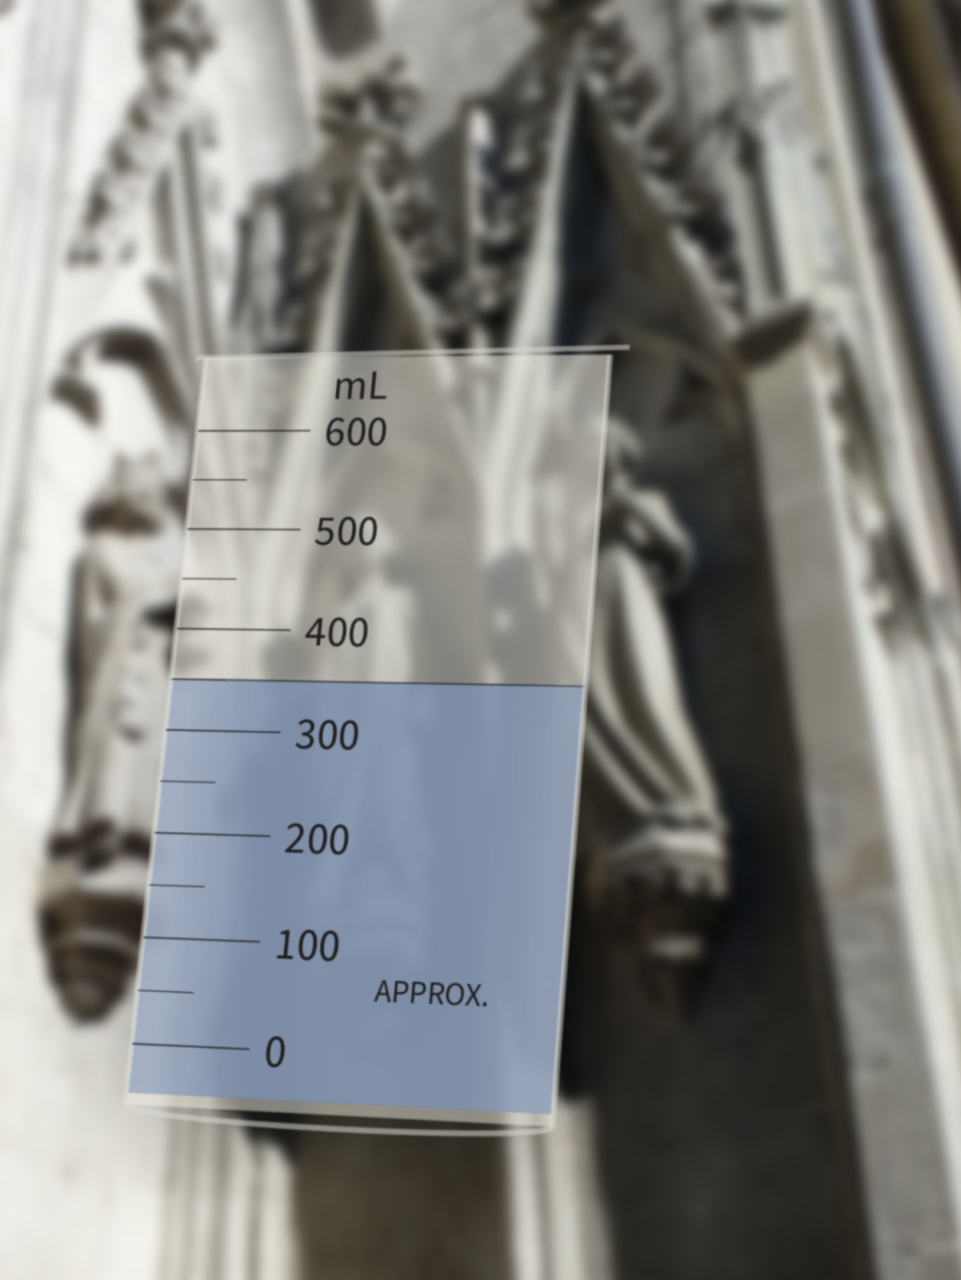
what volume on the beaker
350 mL
